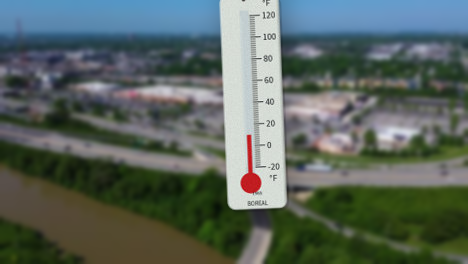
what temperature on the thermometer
10 °F
